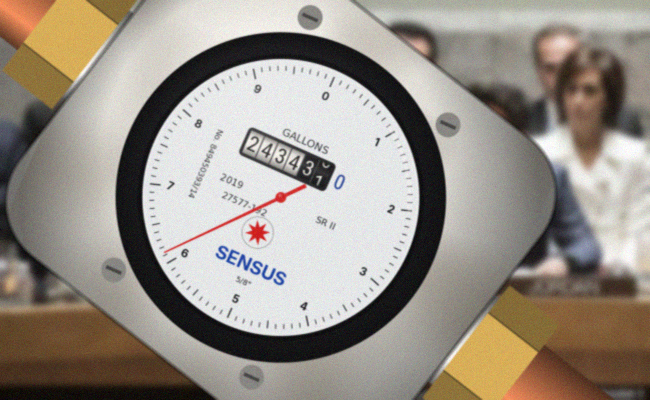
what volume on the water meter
2434306.1 gal
